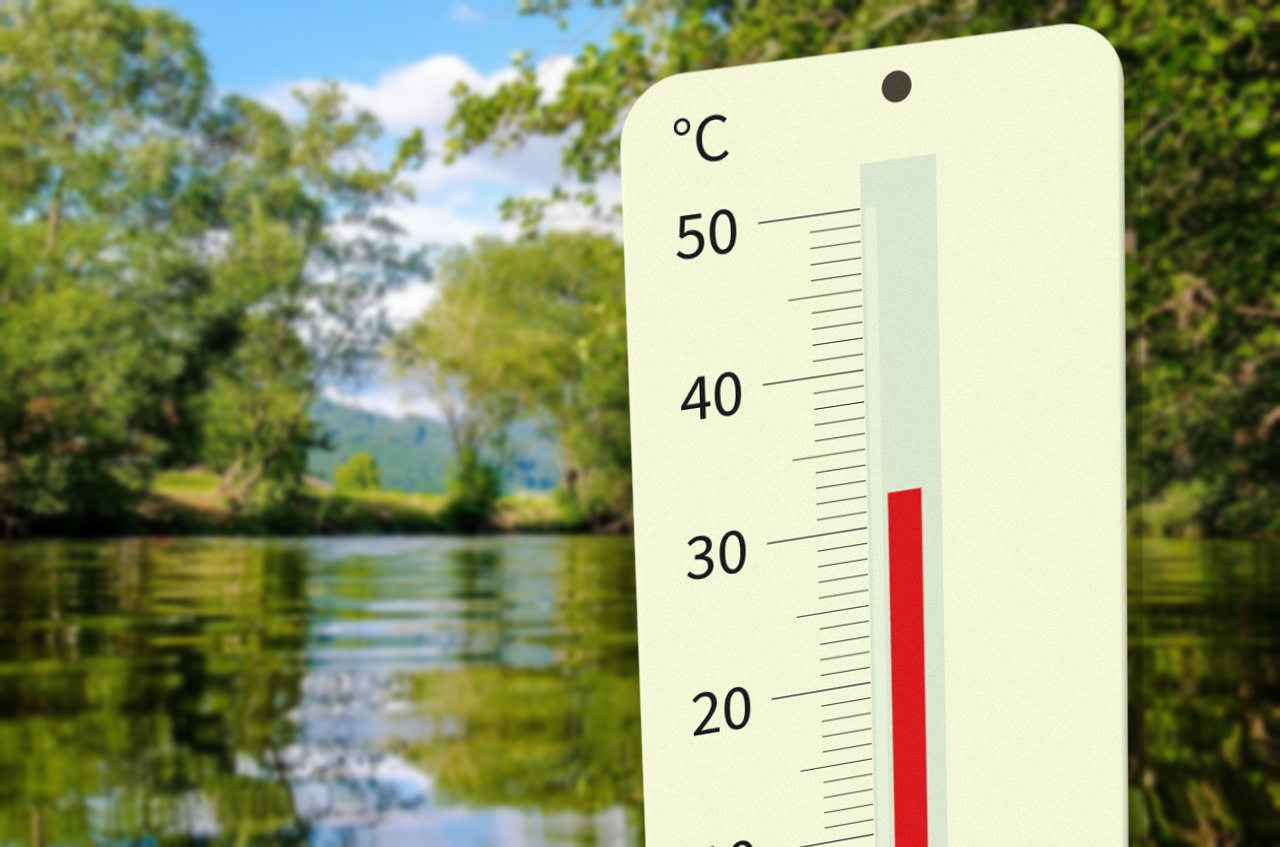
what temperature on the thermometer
32 °C
